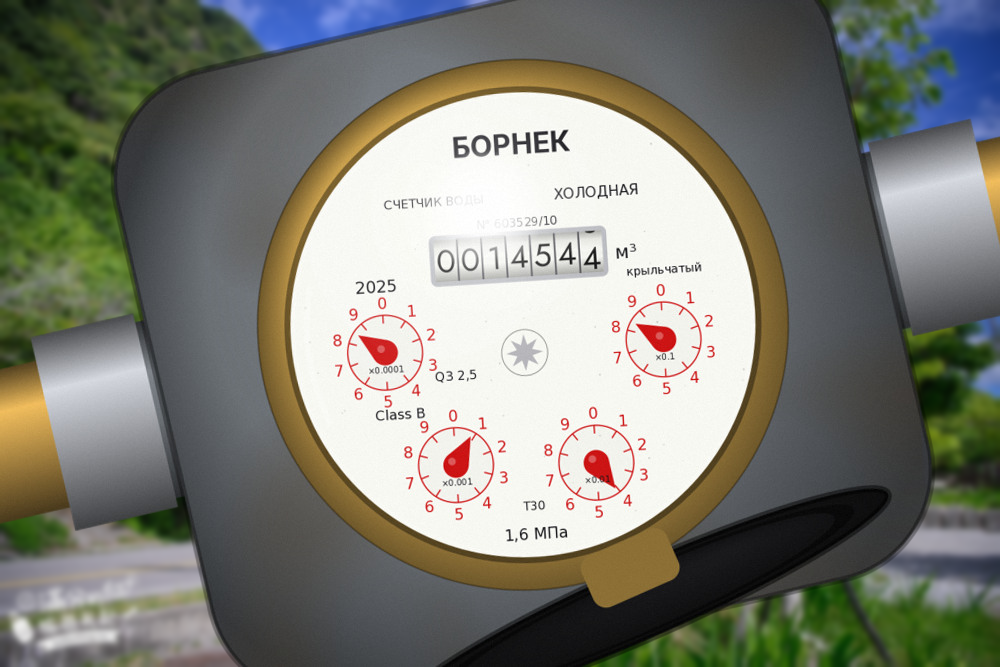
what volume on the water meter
14543.8408 m³
